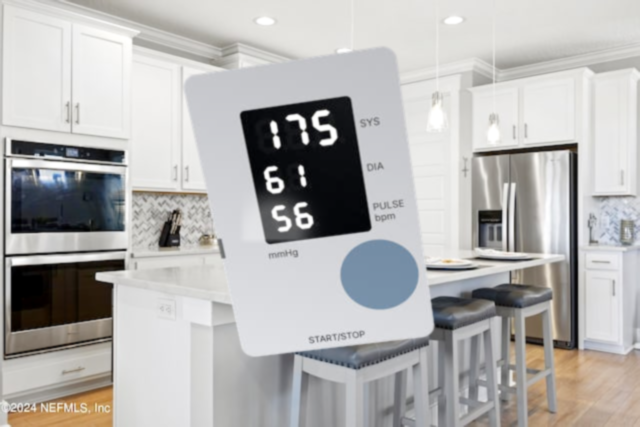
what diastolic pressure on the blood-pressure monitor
61 mmHg
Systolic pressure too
175 mmHg
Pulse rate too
56 bpm
